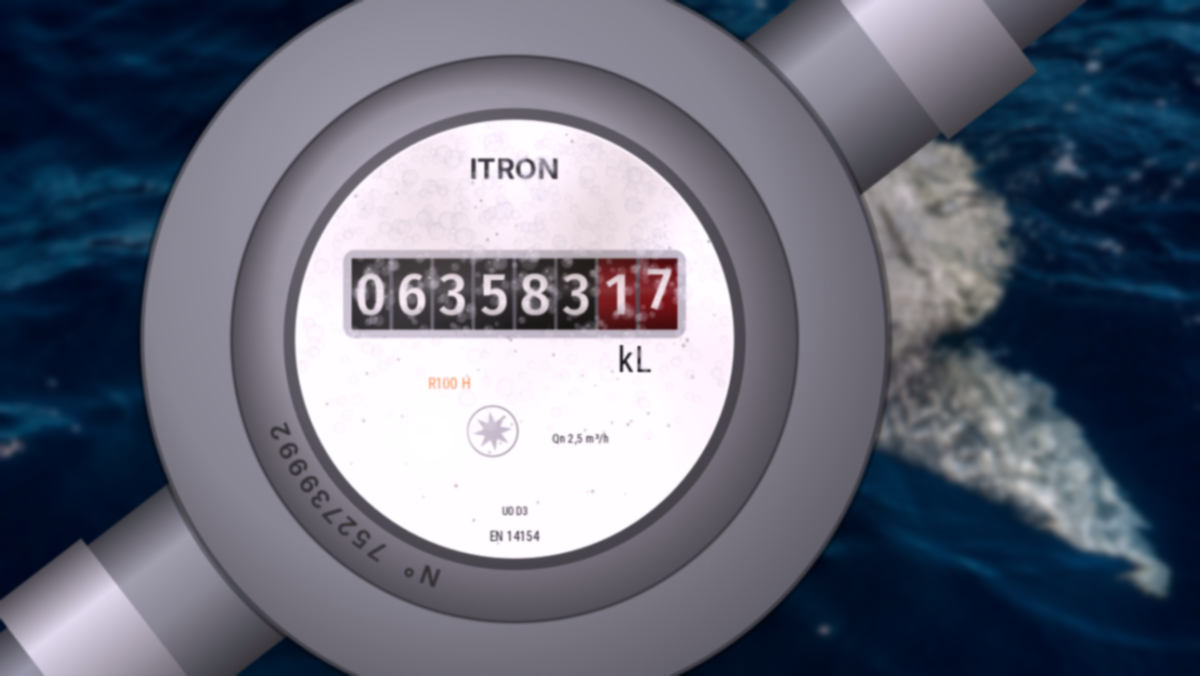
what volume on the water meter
63583.17 kL
